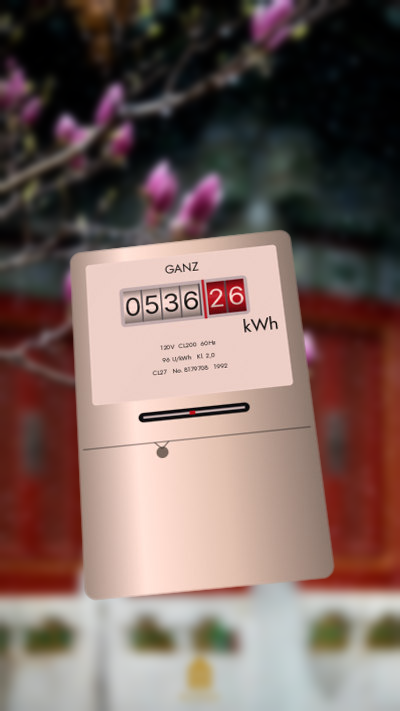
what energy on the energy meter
536.26 kWh
